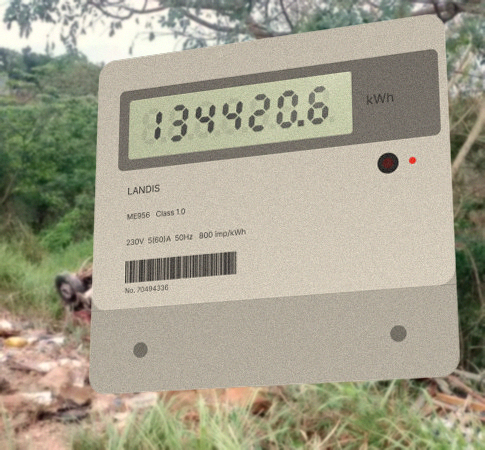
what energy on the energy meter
134420.6 kWh
